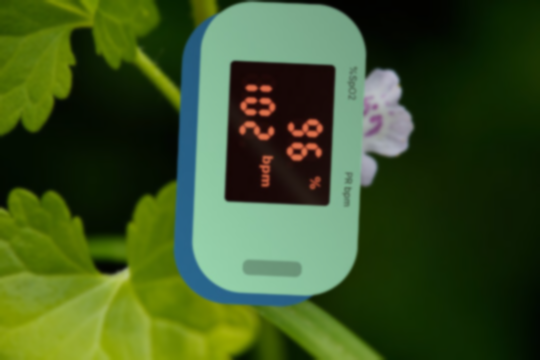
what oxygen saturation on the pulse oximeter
96 %
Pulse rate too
102 bpm
